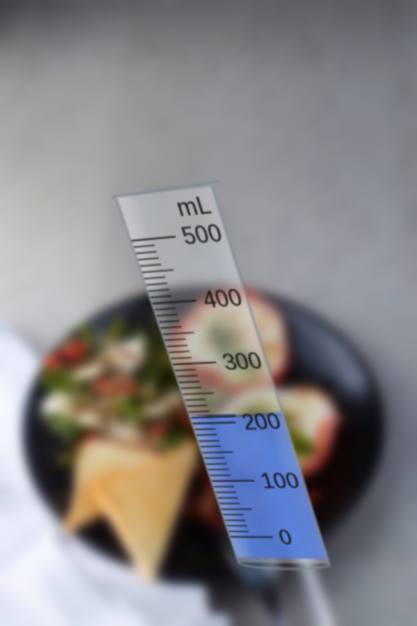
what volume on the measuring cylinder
210 mL
